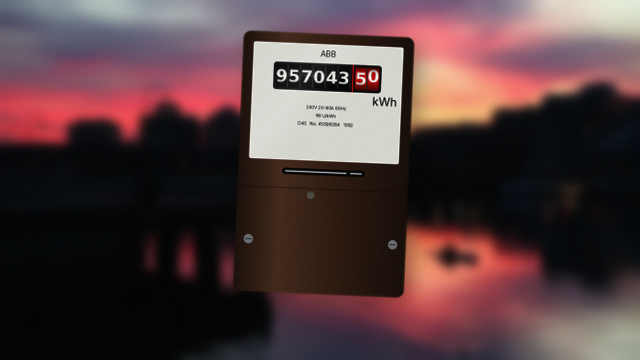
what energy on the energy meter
957043.50 kWh
